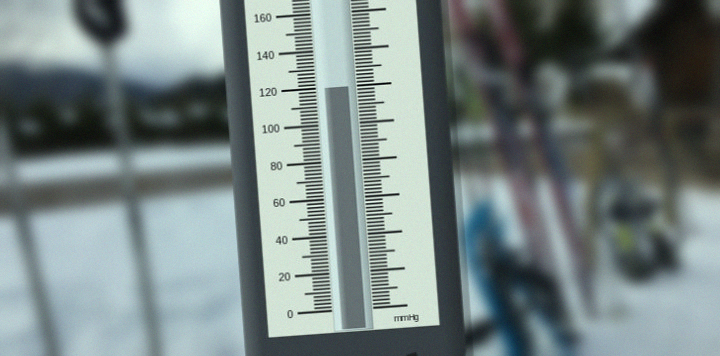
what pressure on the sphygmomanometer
120 mmHg
